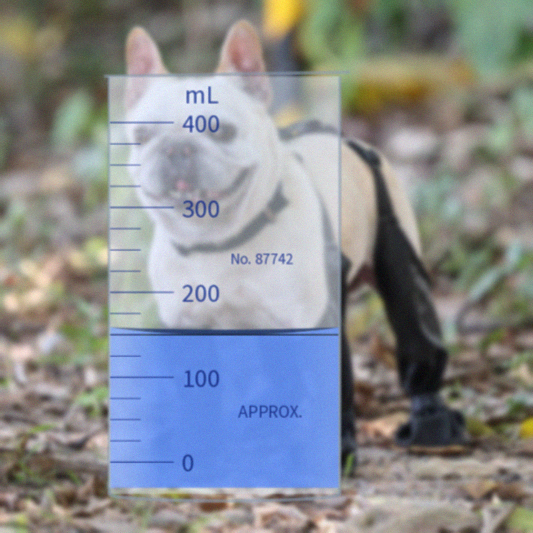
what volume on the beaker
150 mL
